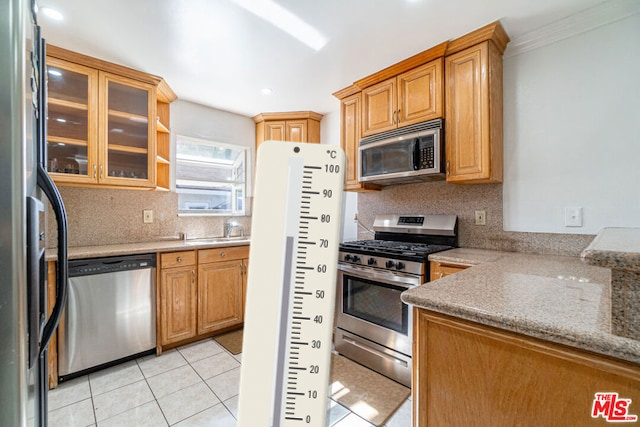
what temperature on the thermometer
72 °C
